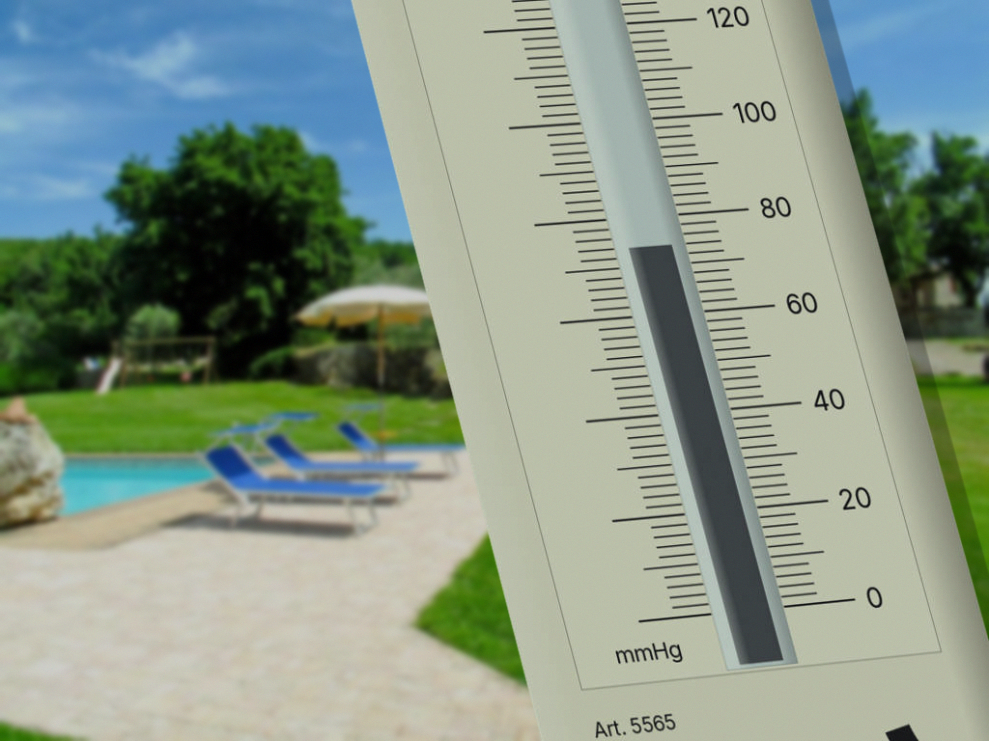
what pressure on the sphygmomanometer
74 mmHg
